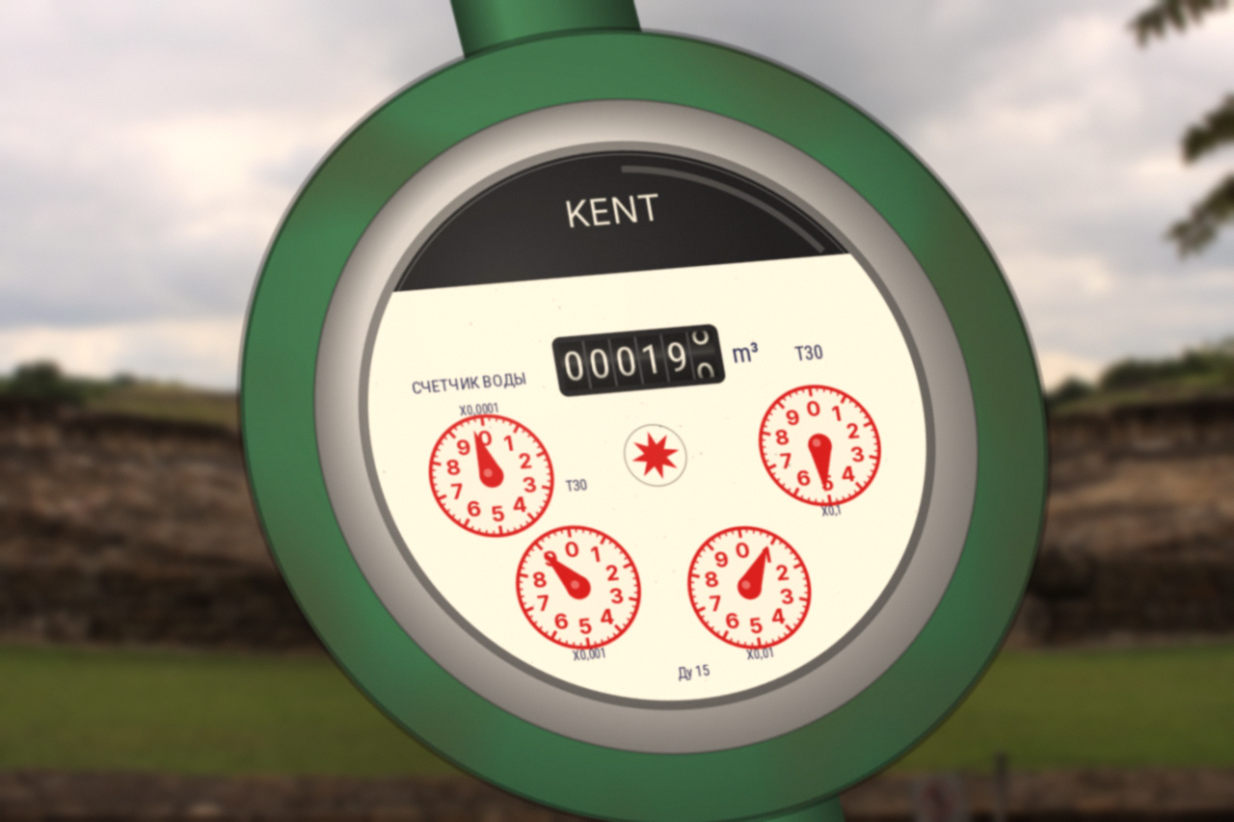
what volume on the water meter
198.5089 m³
